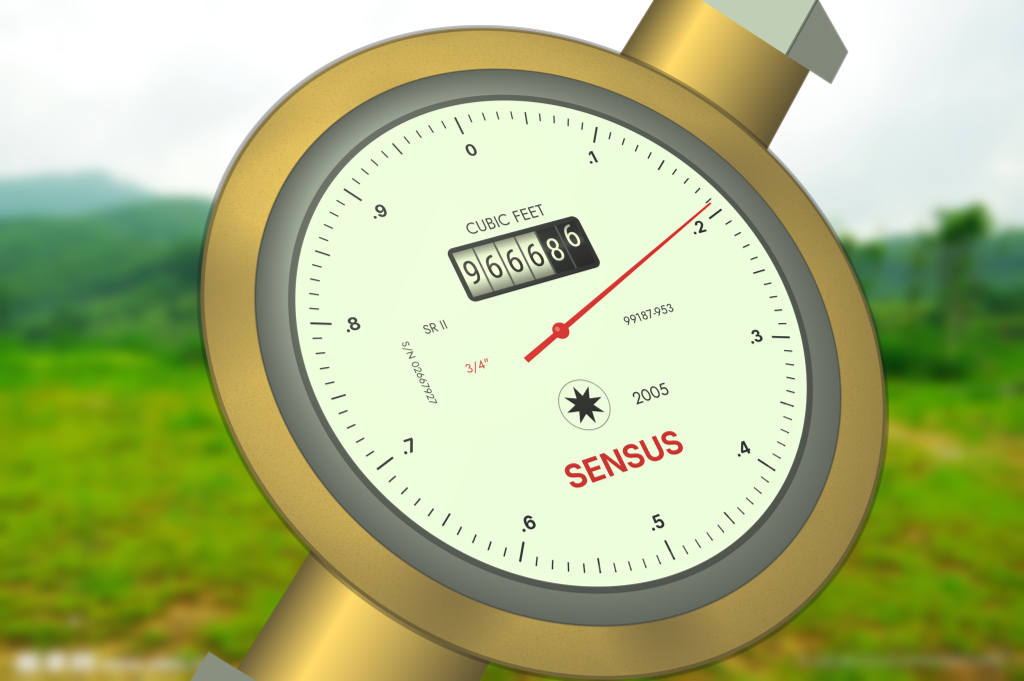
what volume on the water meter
966686.19 ft³
